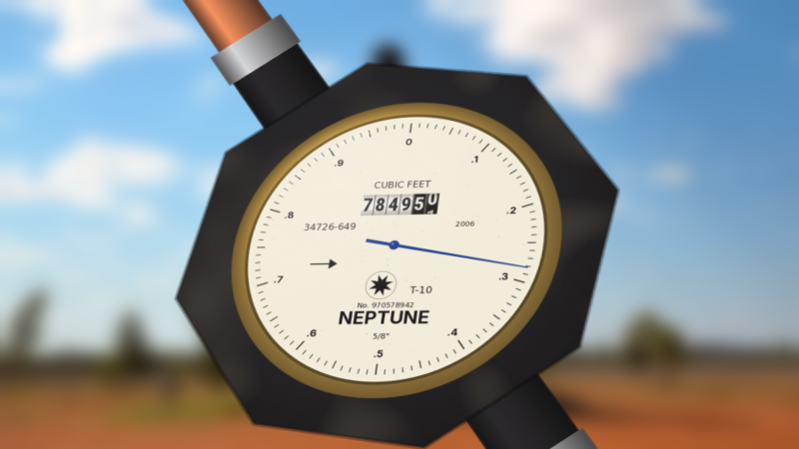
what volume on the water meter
784950.28 ft³
